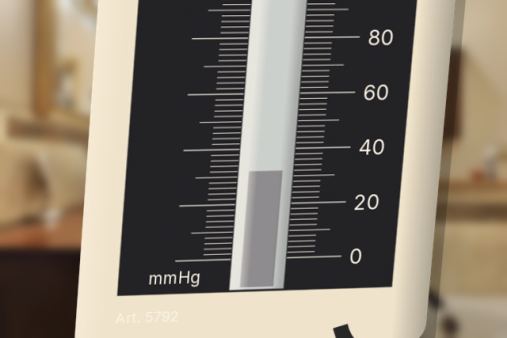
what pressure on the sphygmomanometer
32 mmHg
